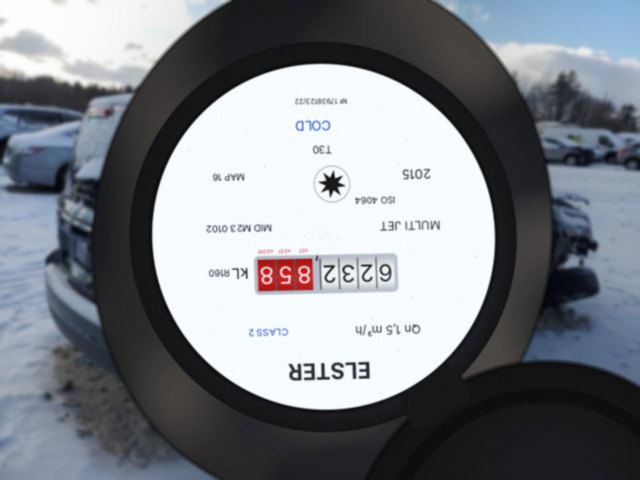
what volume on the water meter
6232.858 kL
